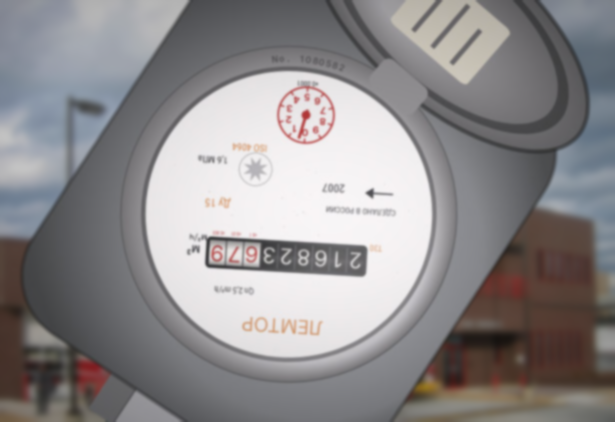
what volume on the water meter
216823.6790 m³
